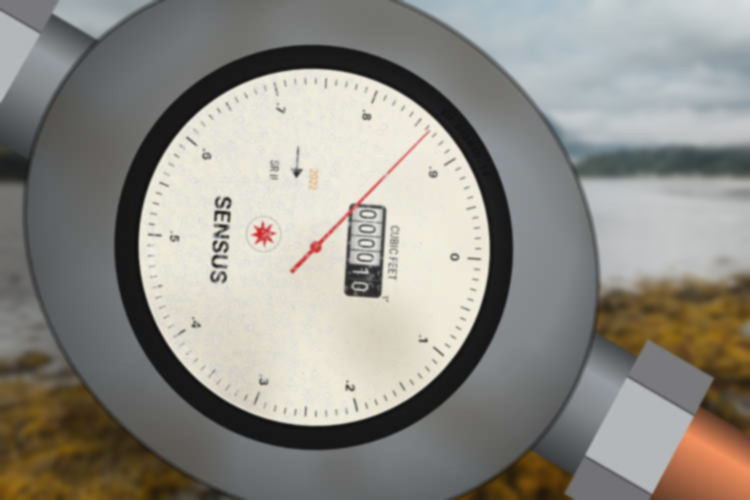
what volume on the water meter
9.86 ft³
